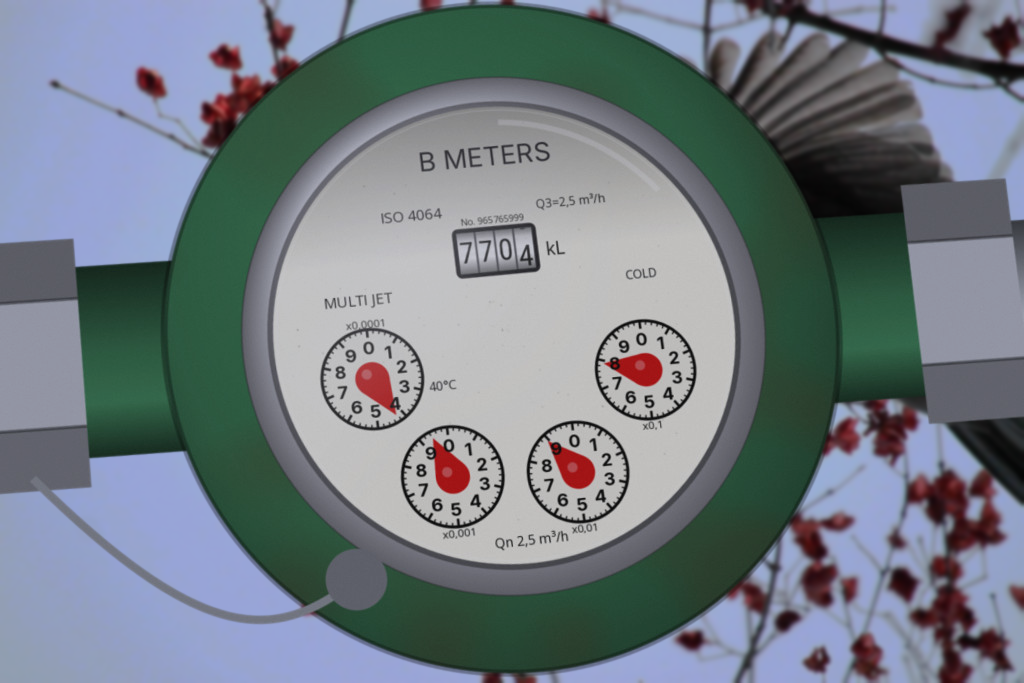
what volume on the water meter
7703.7894 kL
